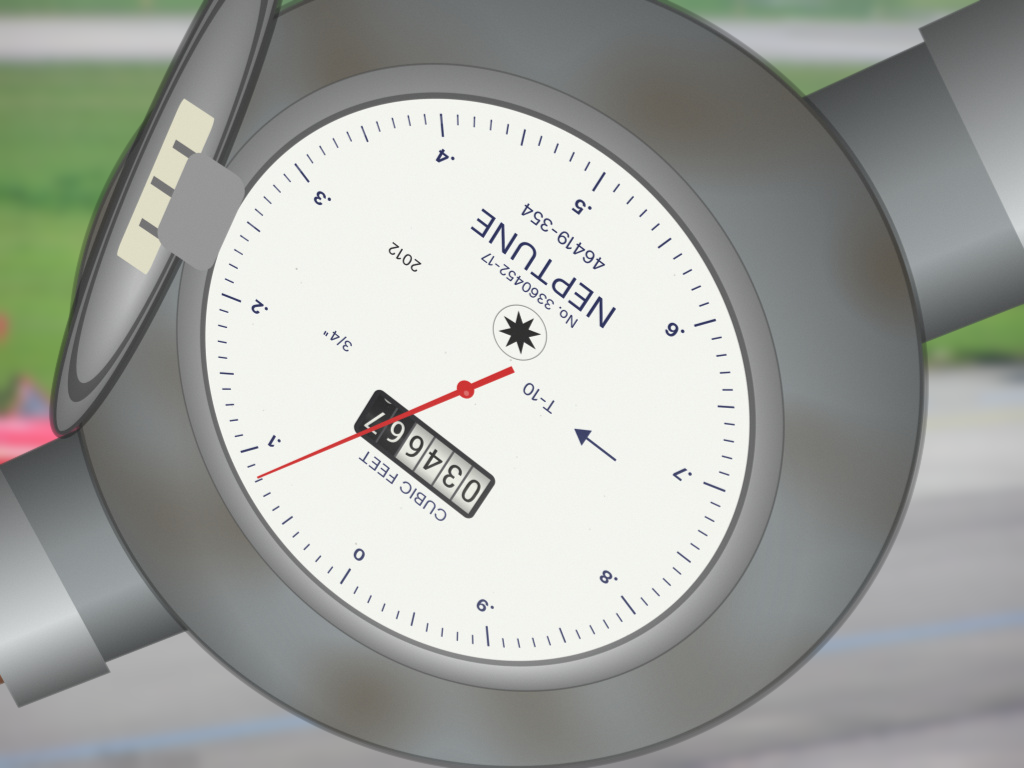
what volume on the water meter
34667.08 ft³
